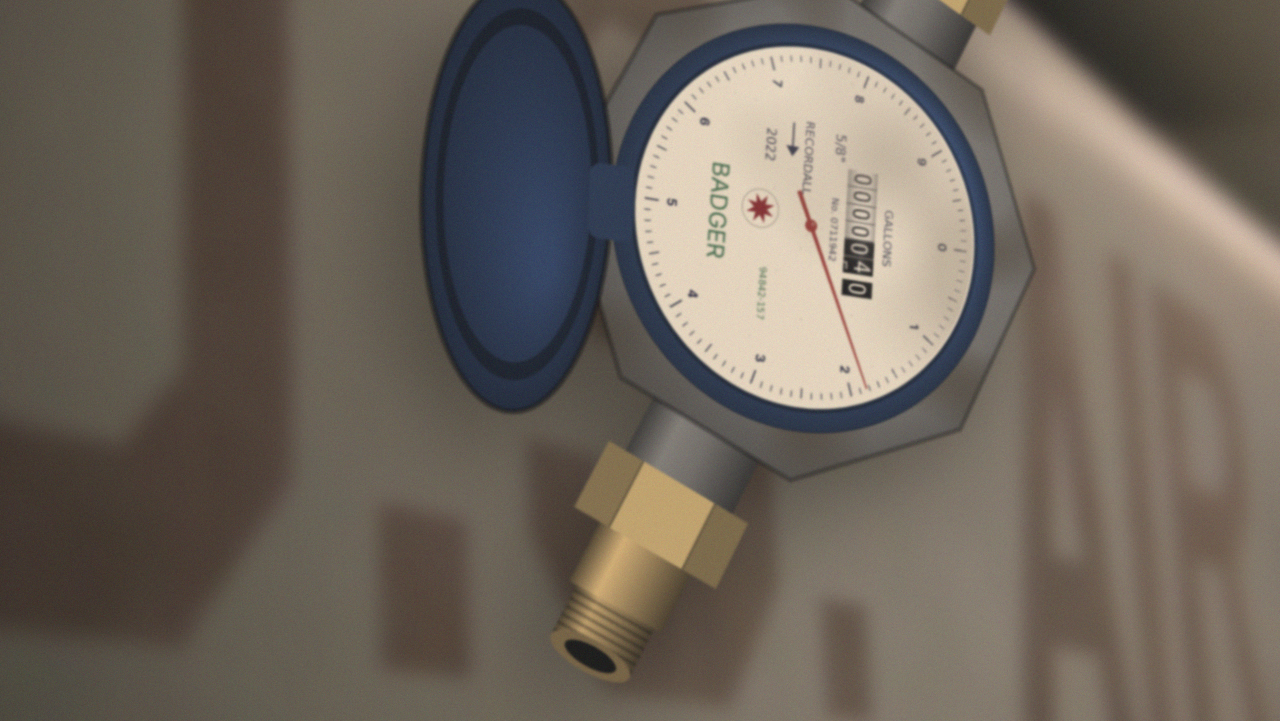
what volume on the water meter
41.8 gal
